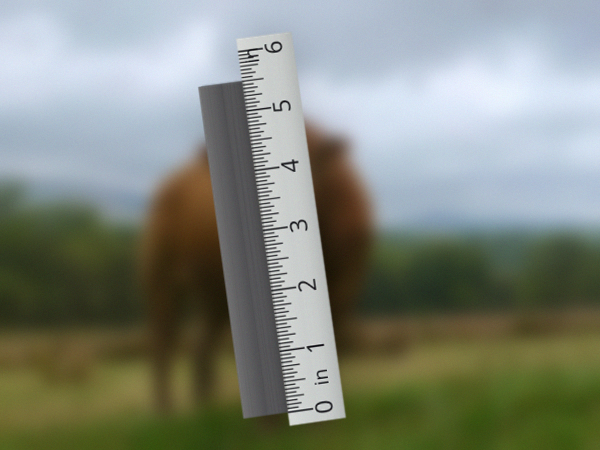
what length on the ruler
5.5 in
